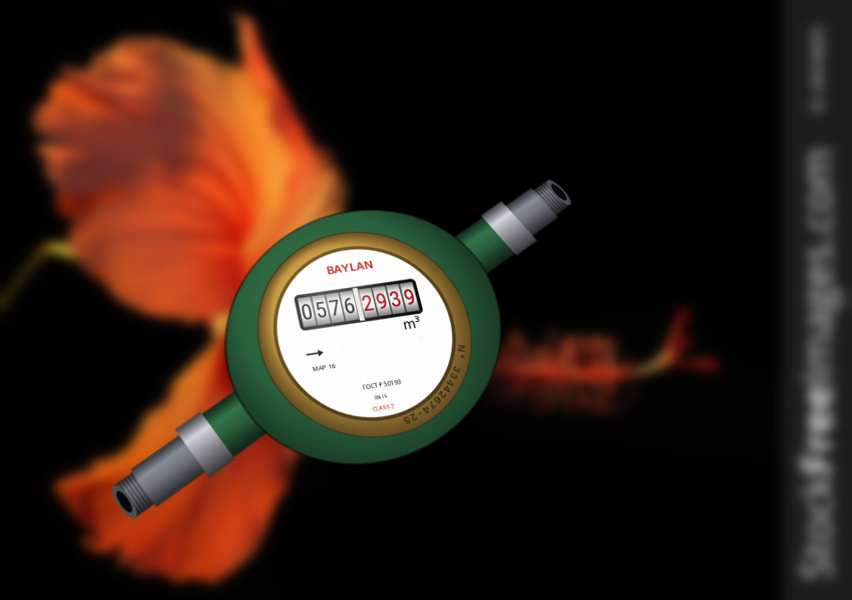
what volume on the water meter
576.2939 m³
